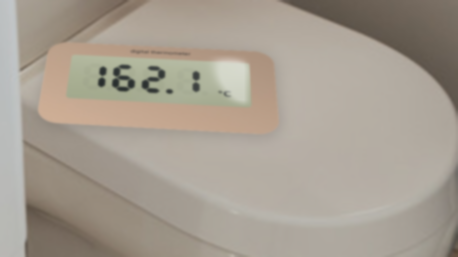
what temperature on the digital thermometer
162.1 °C
